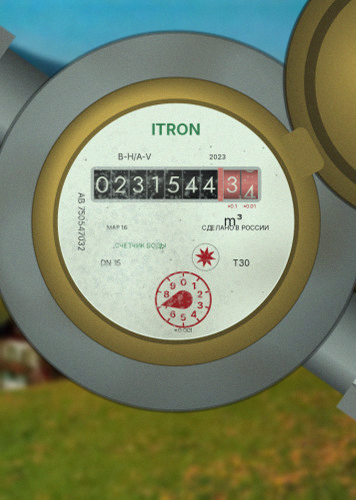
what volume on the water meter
231544.337 m³
